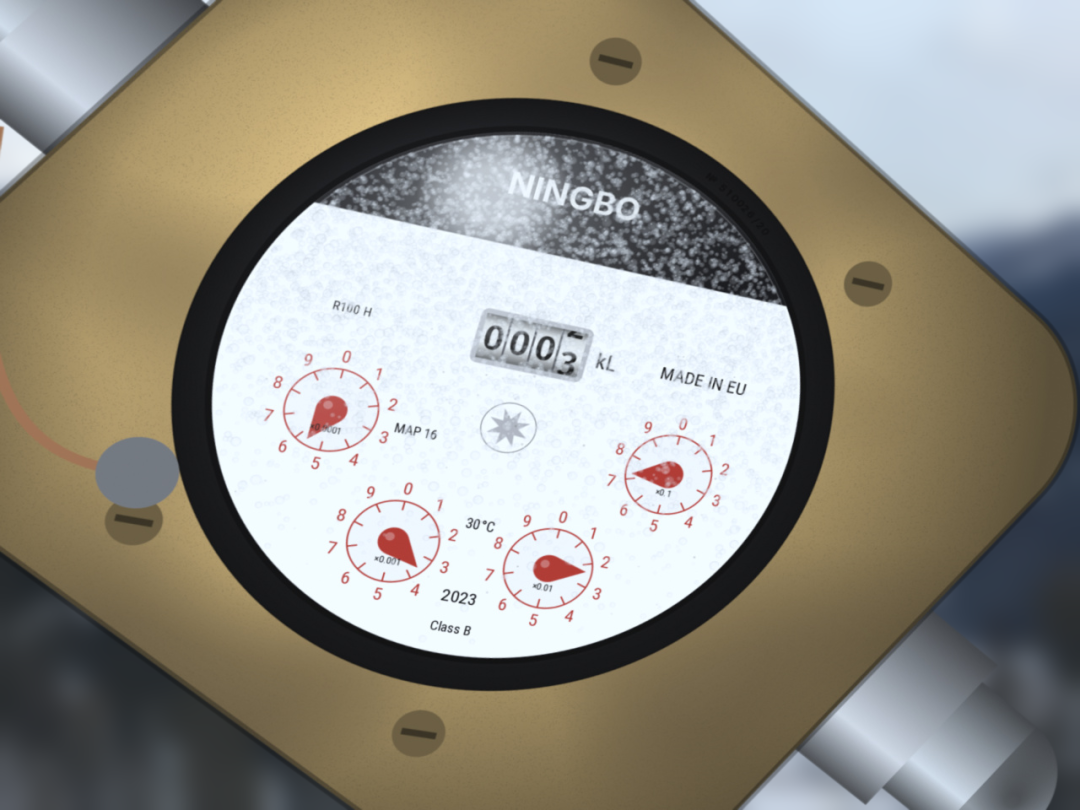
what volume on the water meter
2.7235 kL
